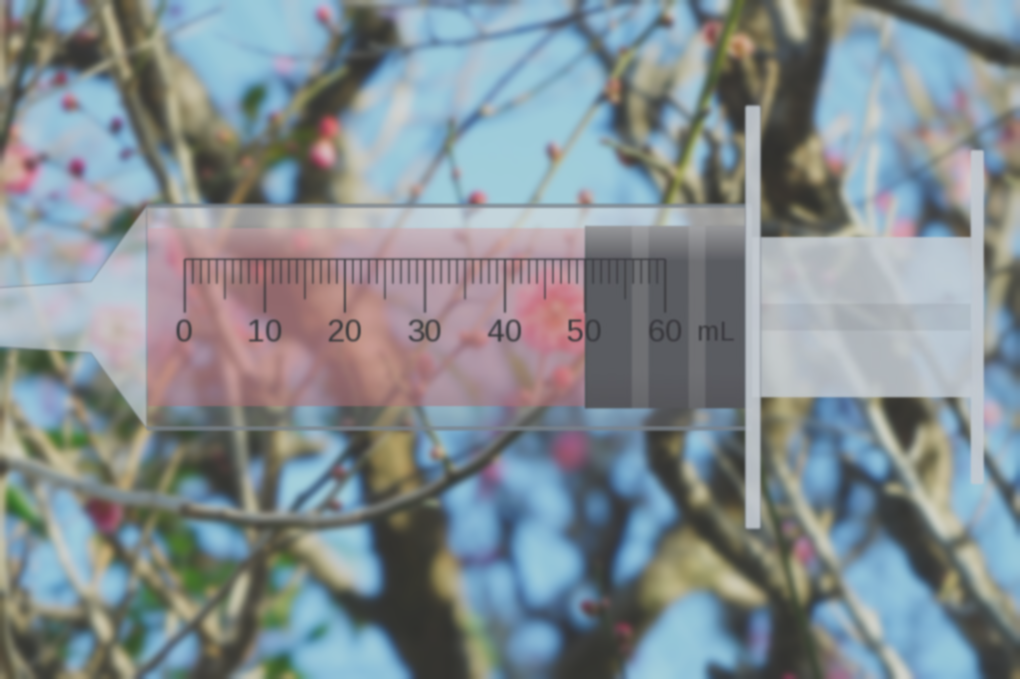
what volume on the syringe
50 mL
